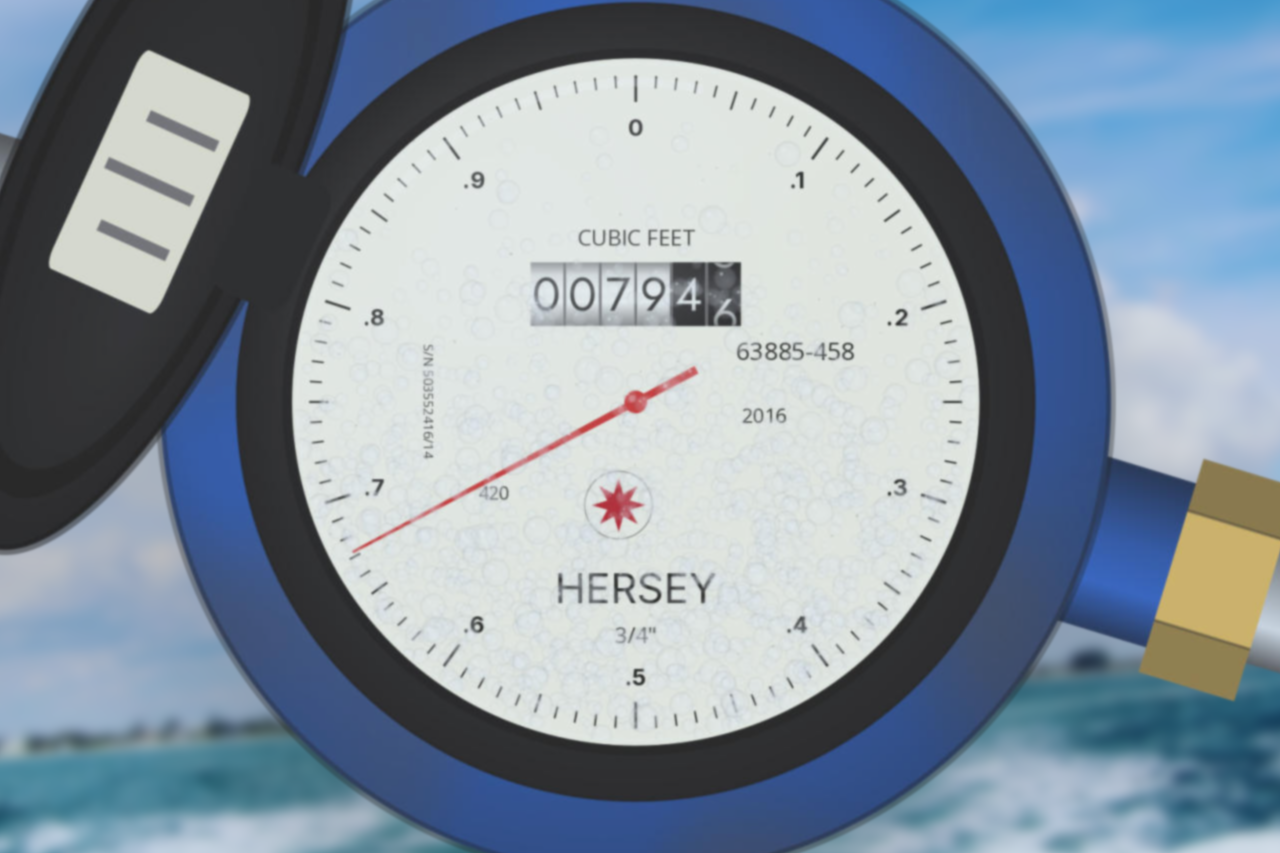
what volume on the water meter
7945.67 ft³
